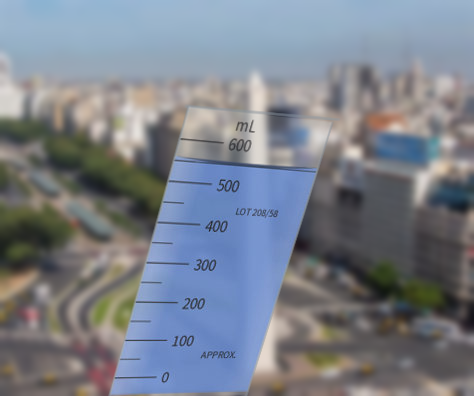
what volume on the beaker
550 mL
